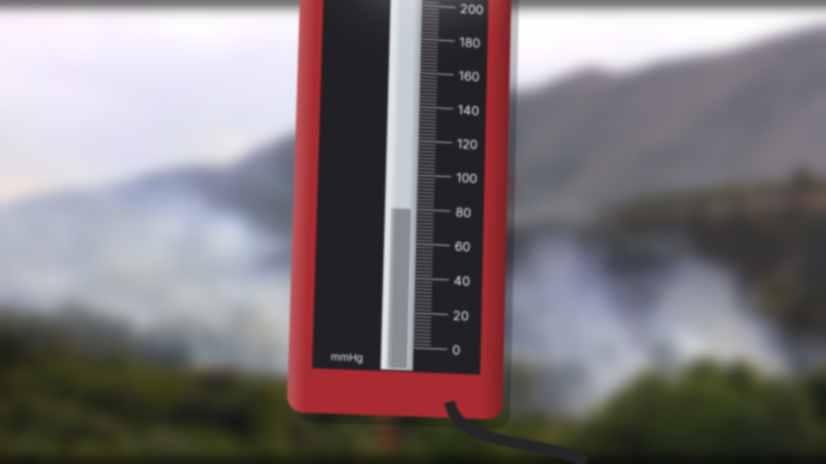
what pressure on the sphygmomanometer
80 mmHg
